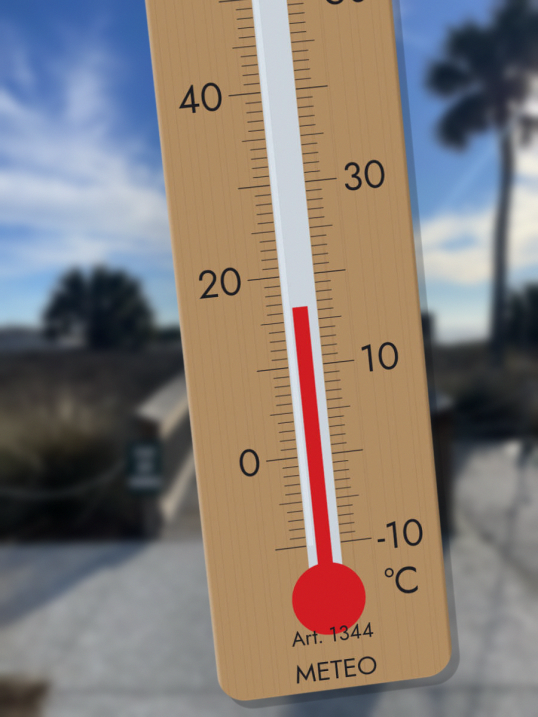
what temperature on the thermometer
16.5 °C
